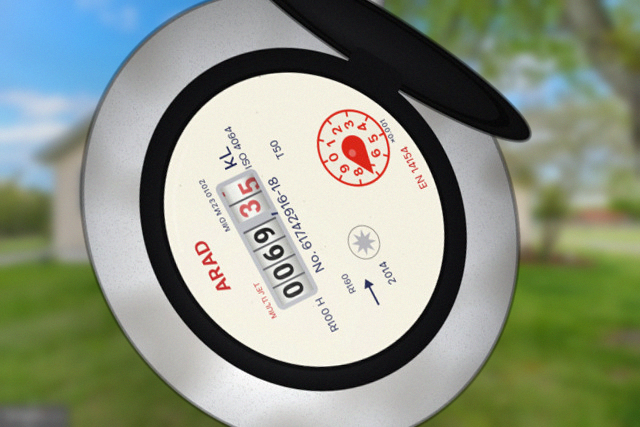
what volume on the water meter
69.347 kL
